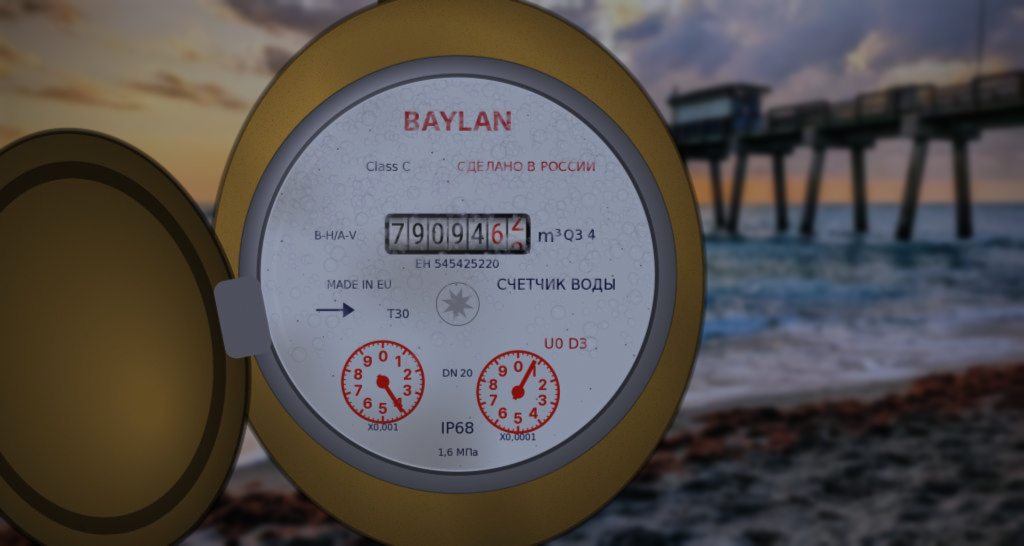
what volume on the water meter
79094.6240 m³
